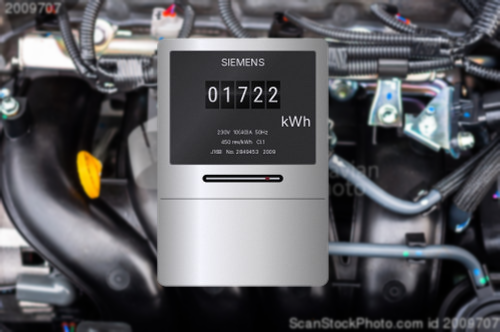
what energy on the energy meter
1722 kWh
